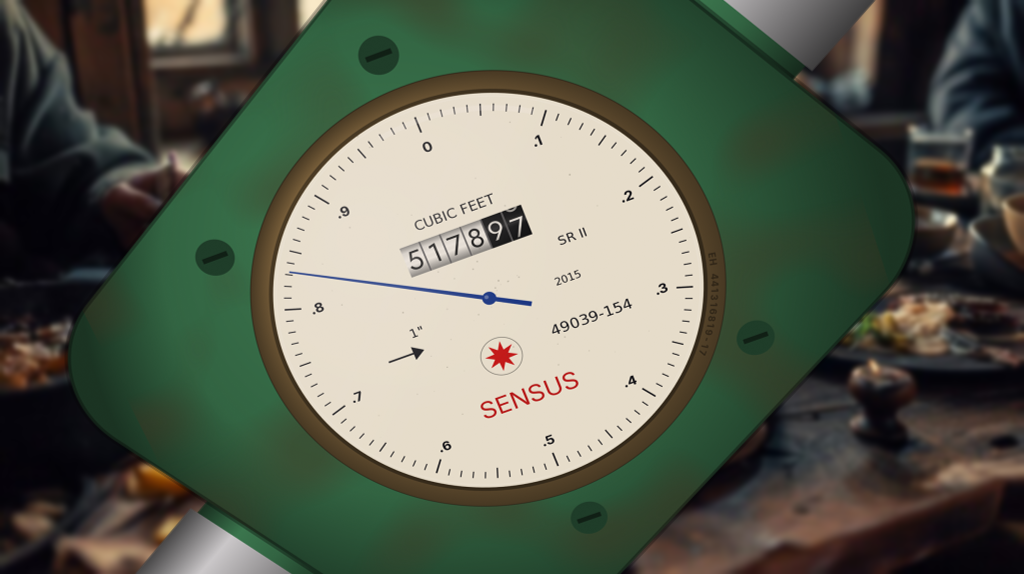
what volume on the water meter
517896.83 ft³
